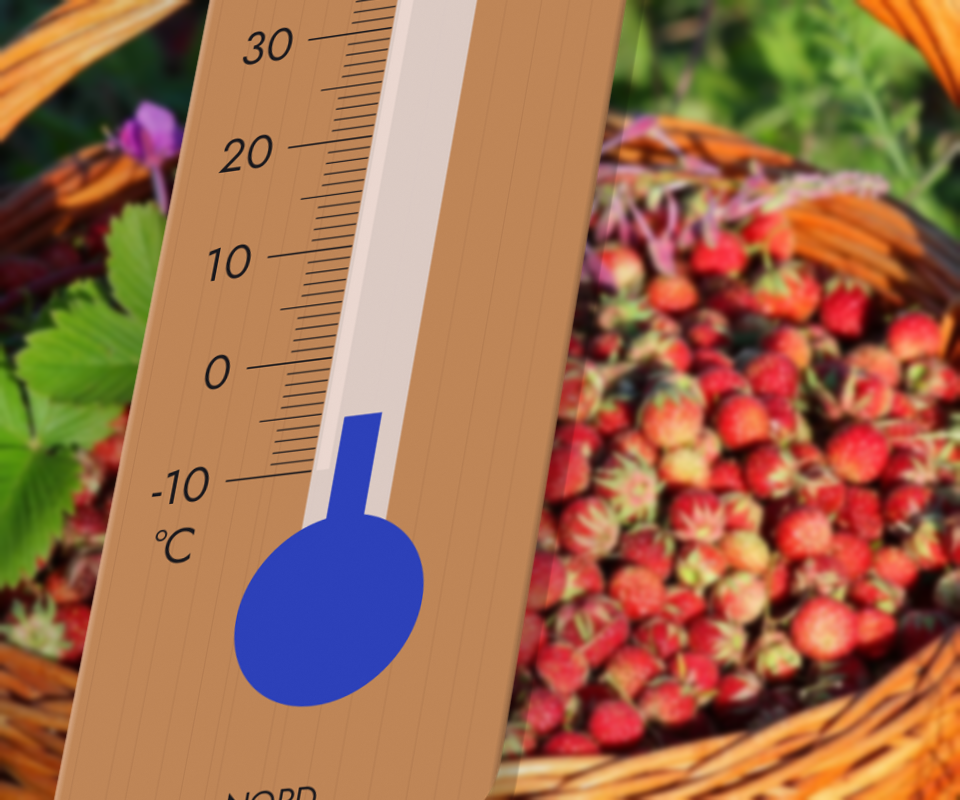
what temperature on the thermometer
-5.5 °C
